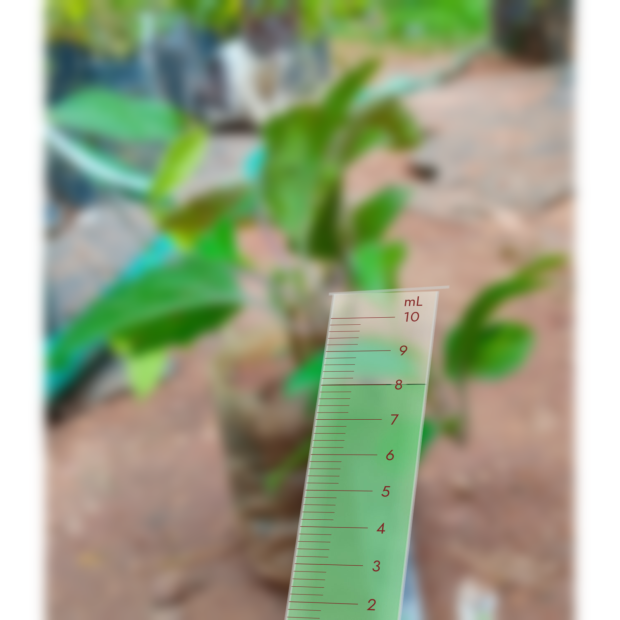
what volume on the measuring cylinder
8 mL
